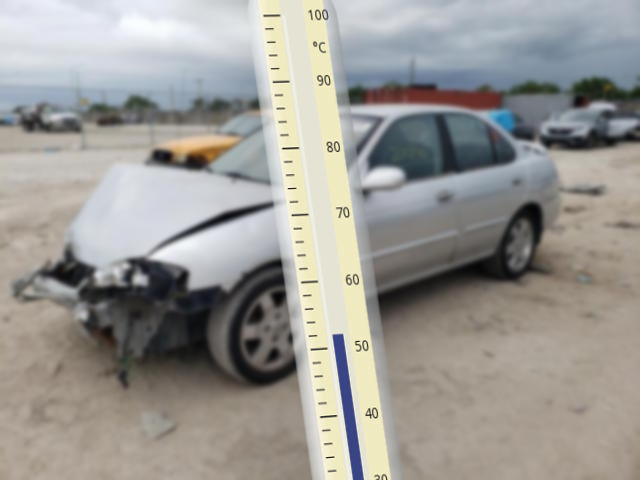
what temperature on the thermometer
52 °C
